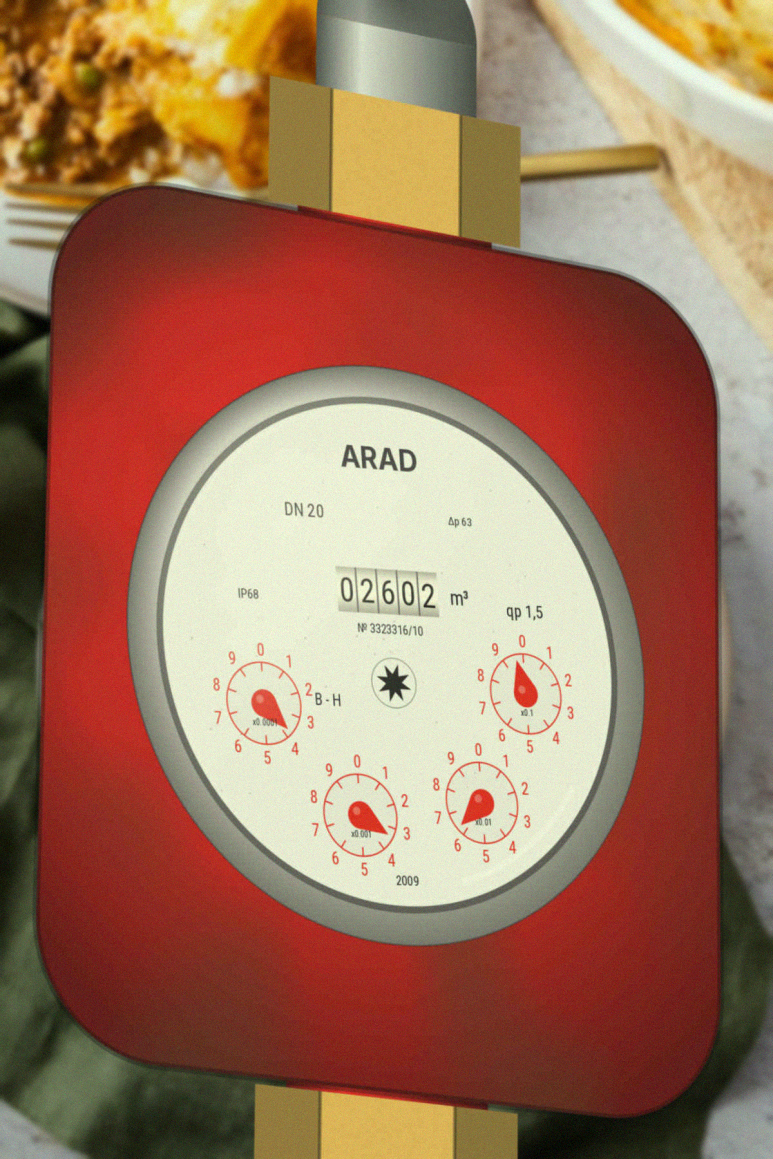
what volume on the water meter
2601.9633 m³
